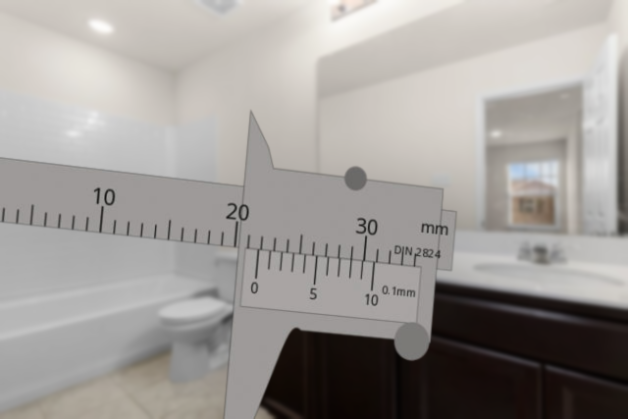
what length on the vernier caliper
21.8 mm
